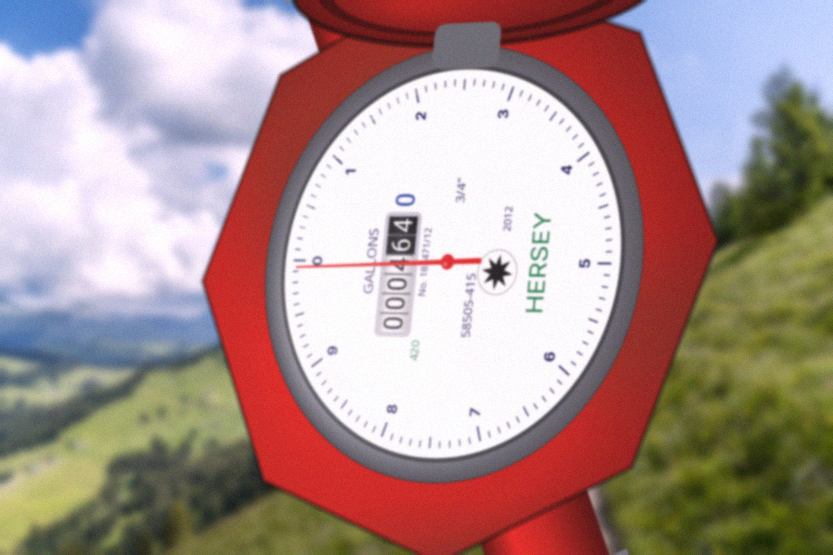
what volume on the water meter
4639.9 gal
